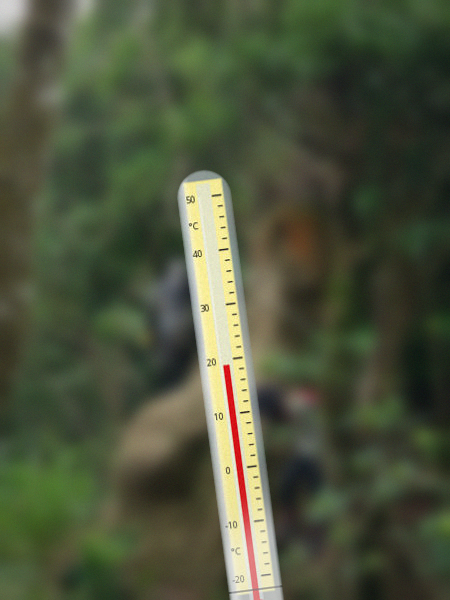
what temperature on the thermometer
19 °C
